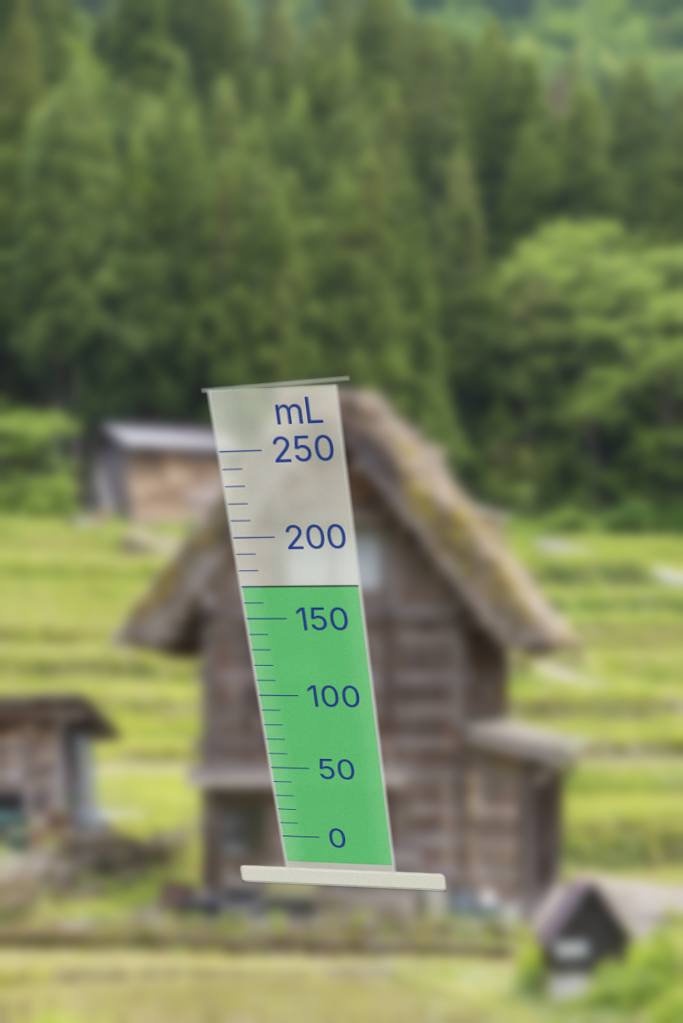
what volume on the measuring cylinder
170 mL
